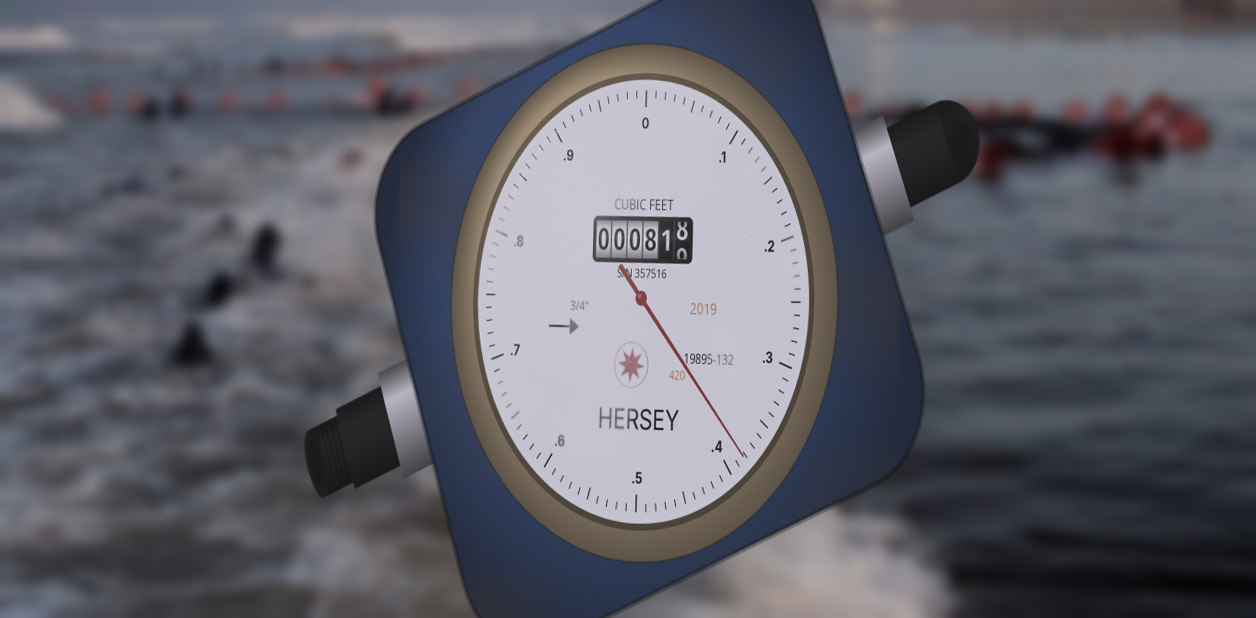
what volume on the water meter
818.38 ft³
